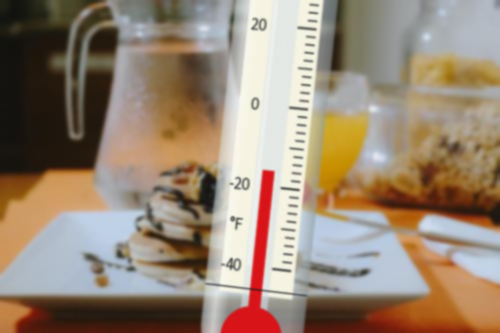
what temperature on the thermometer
-16 °F
